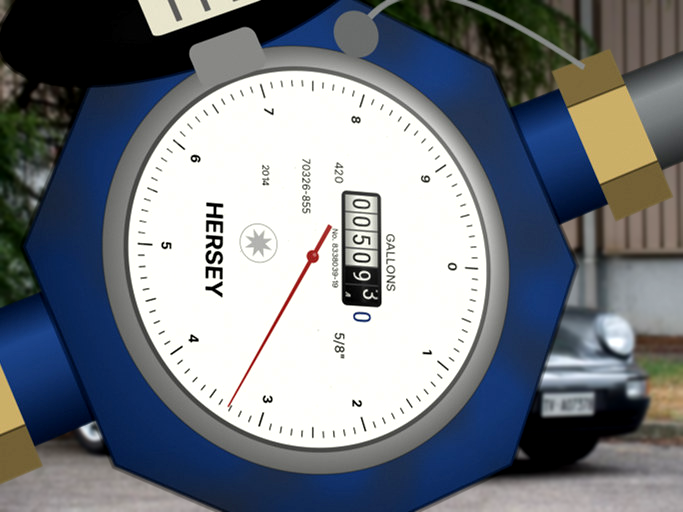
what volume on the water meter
50933.3 gal
